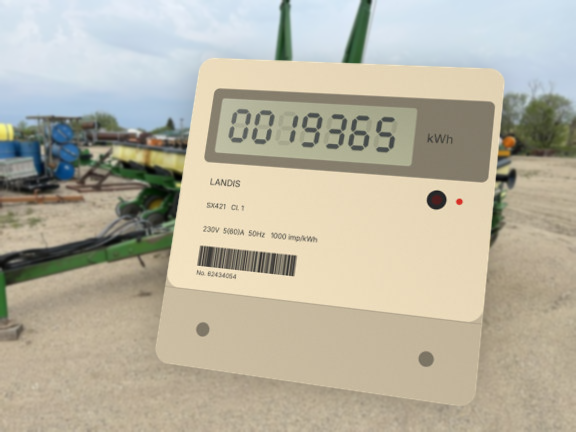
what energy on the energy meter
19365 kWh
